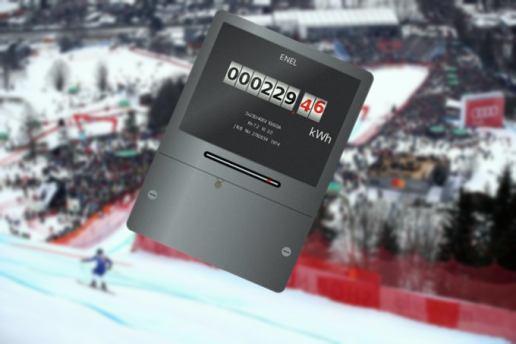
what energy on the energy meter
229.46 kWh
